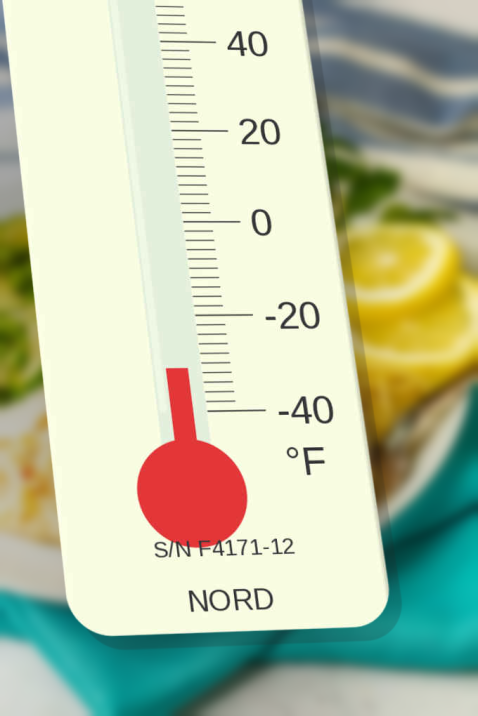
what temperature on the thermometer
-31 °F
